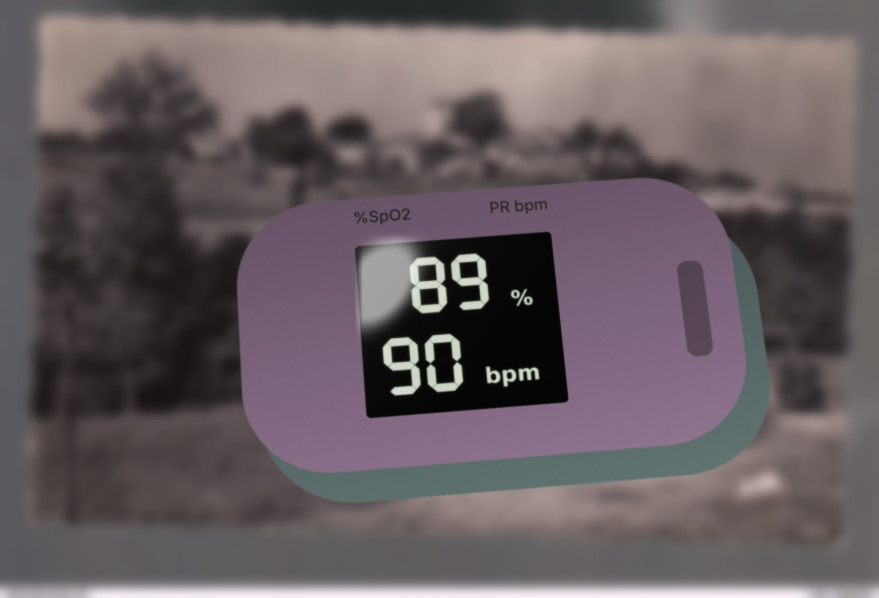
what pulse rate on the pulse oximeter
90 bpm
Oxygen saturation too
89 %
